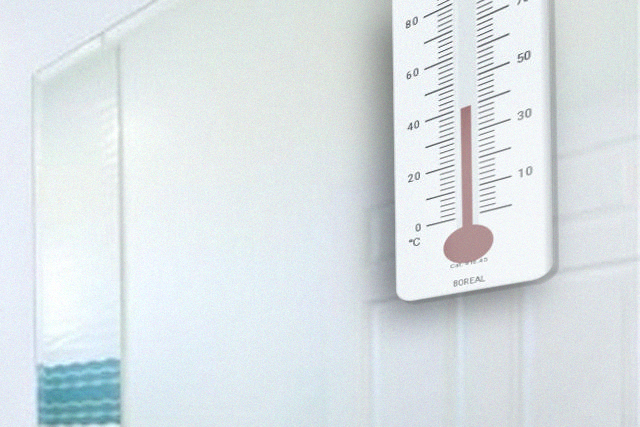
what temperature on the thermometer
40 °C
